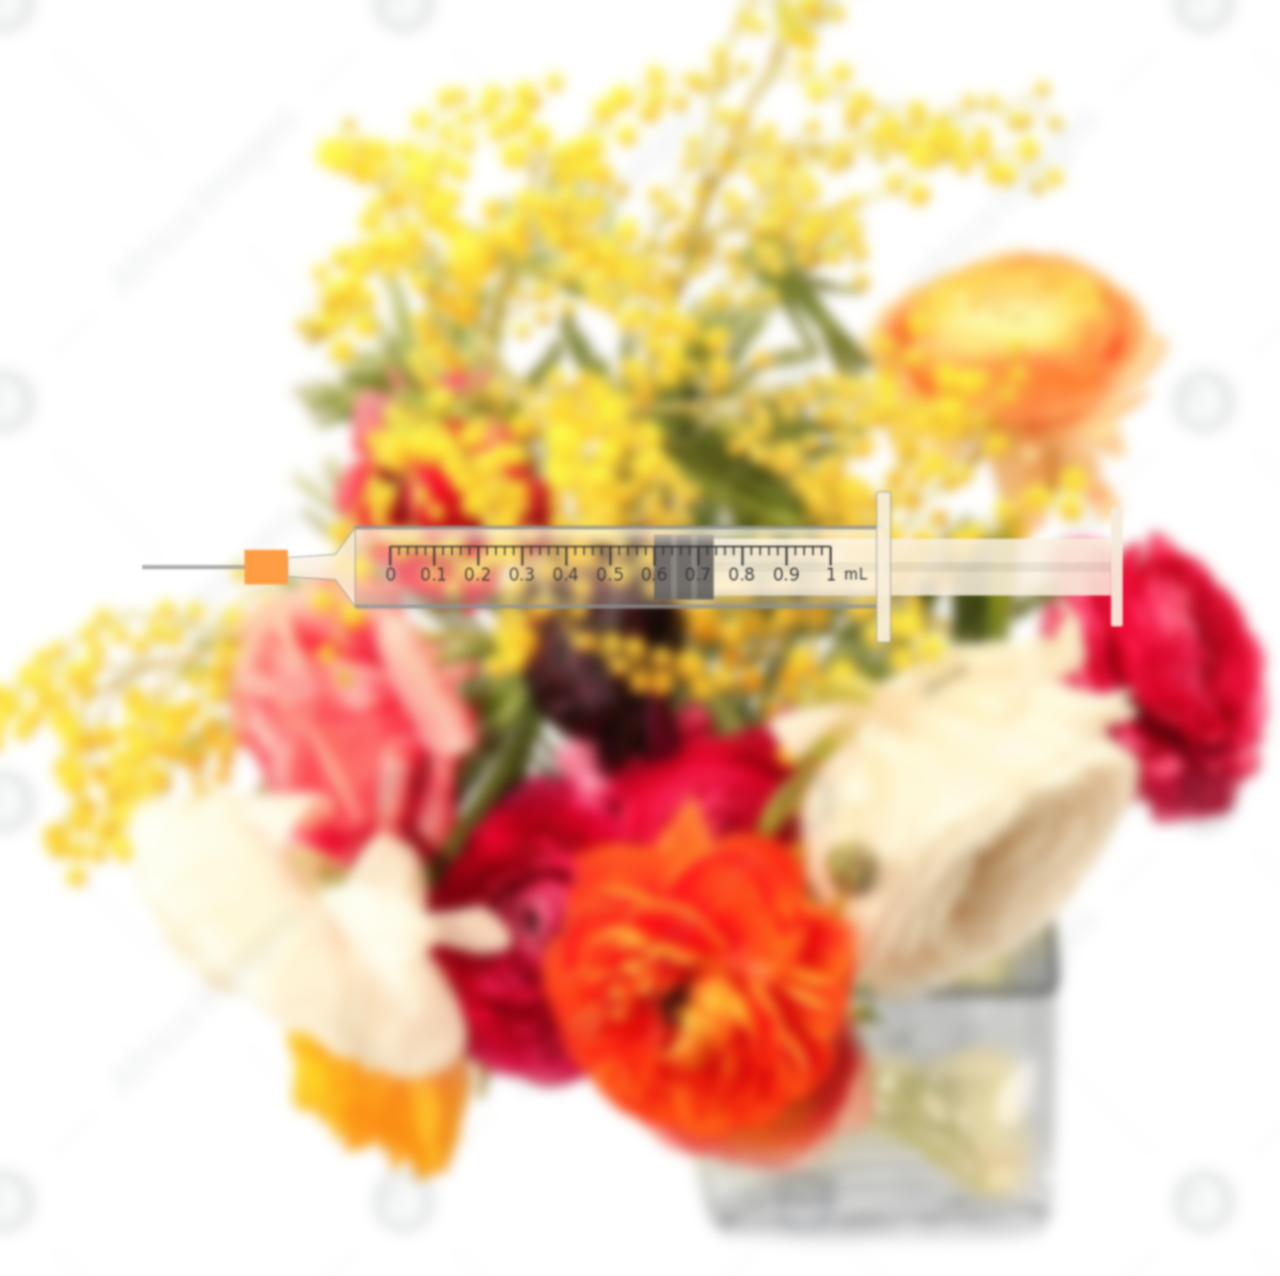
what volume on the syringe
0.6 mL
